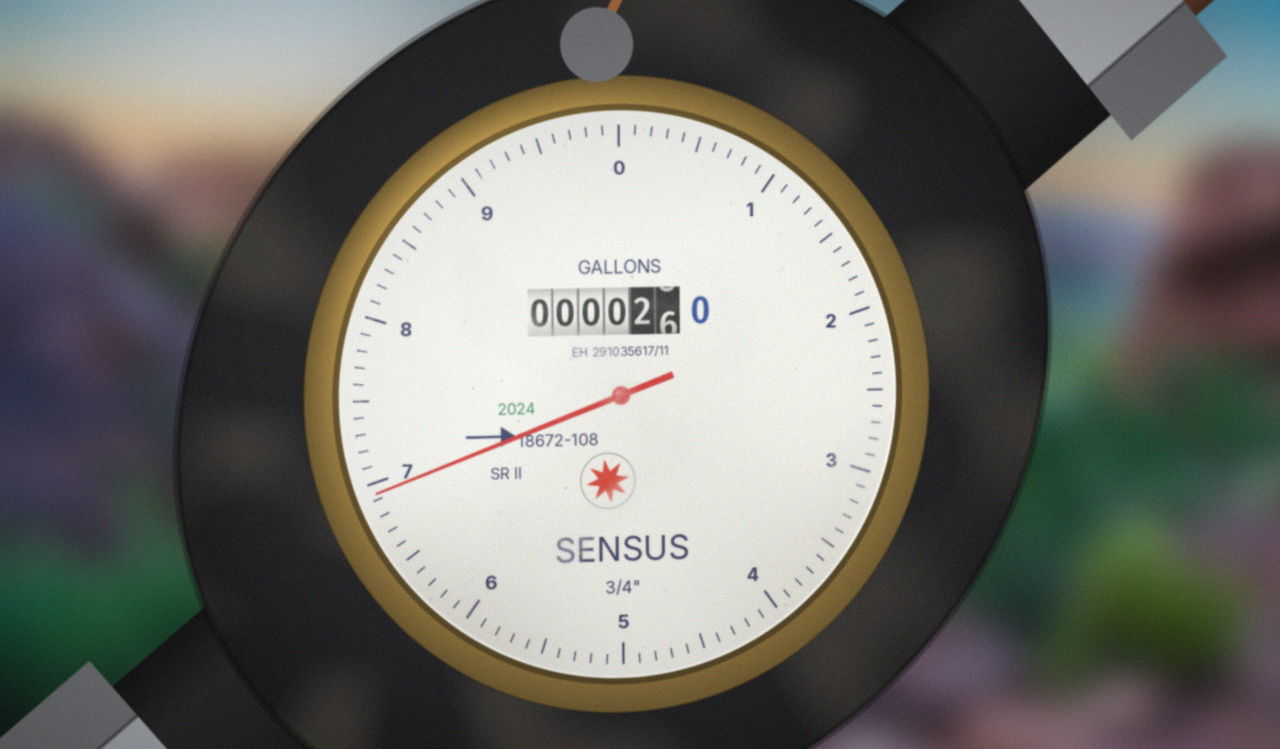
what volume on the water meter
256.9 gal
